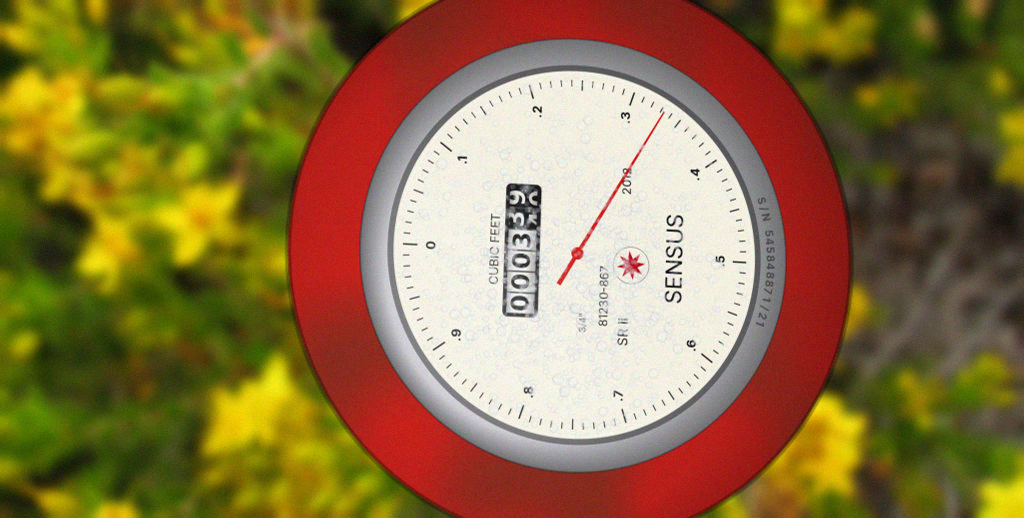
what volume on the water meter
339.33 ft³
